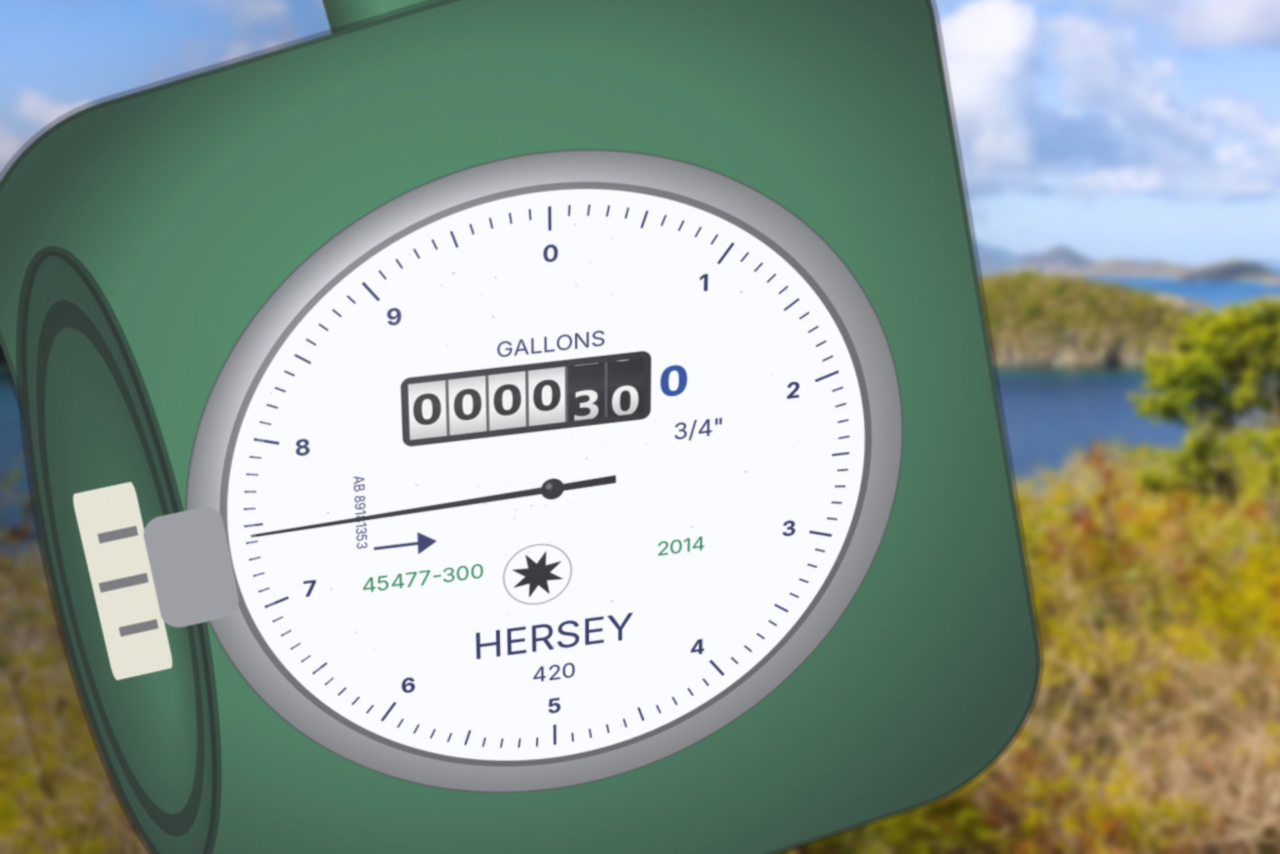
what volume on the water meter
297.4 gal
